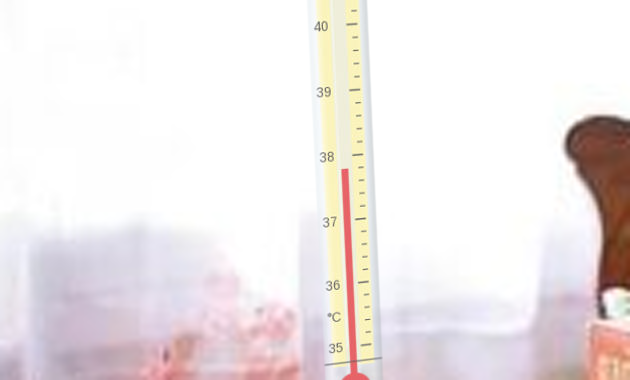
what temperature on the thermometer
37.8 °C
